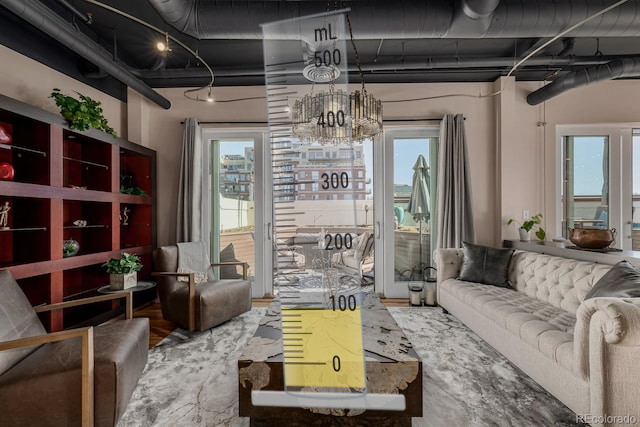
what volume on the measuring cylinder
90 mL
